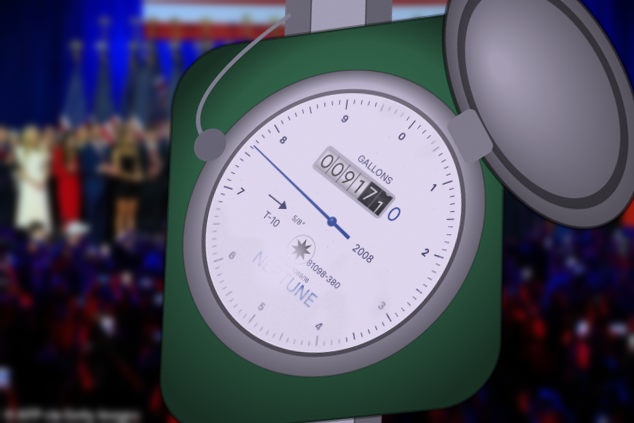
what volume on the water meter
91707.6 gal
